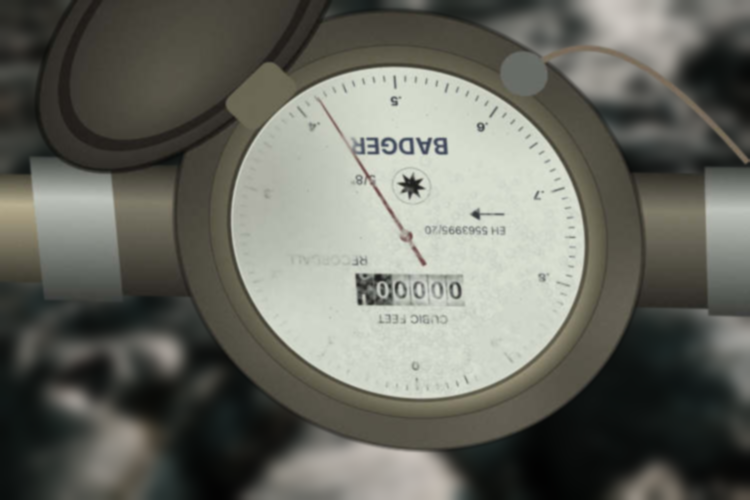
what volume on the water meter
1.42 ft³
